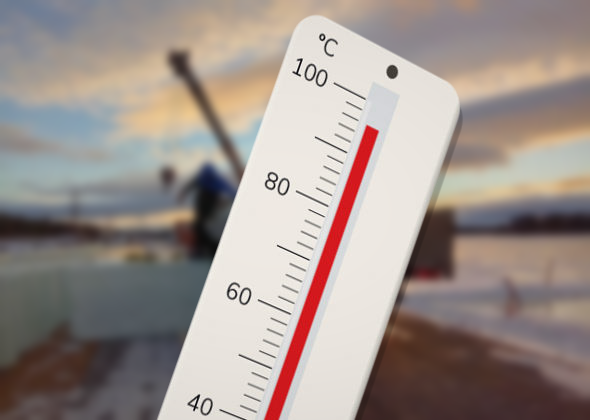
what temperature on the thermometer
96 °C
